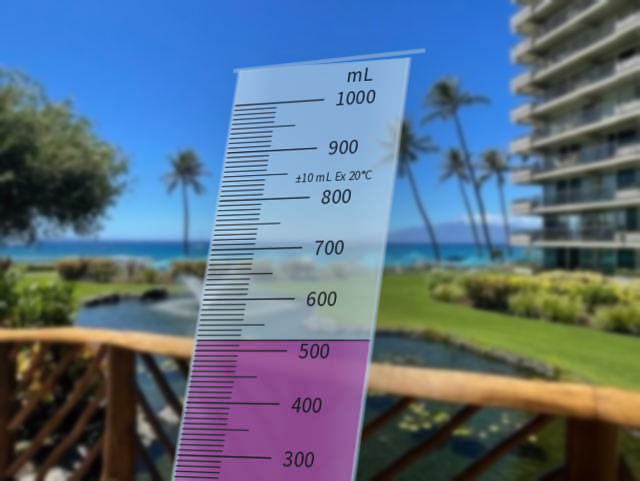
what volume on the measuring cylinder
520 mL
